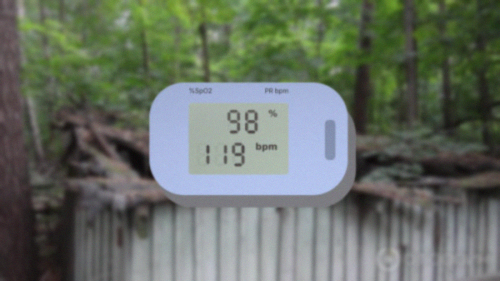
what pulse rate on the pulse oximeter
119 bpm
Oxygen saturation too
98 %
